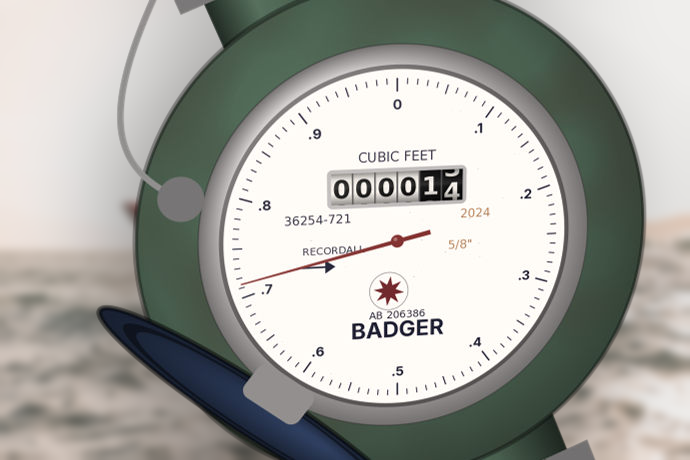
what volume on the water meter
13.71 ft³
